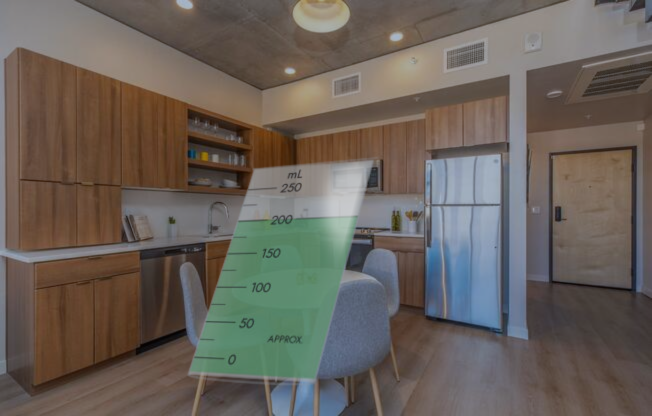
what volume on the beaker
200 mL
